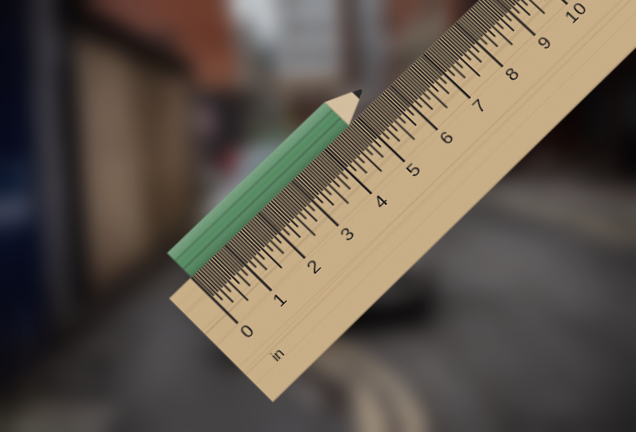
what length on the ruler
5.5 in
